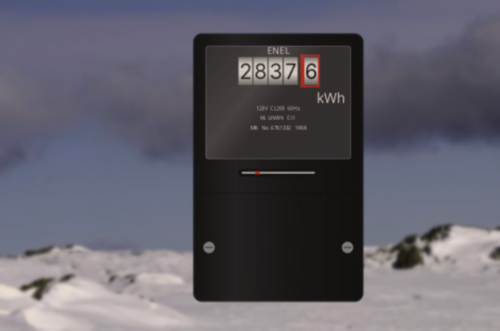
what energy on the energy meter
2837.6 kWh
